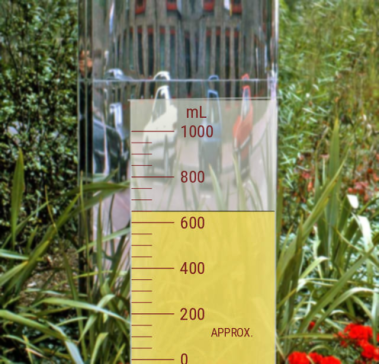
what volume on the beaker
650 mL
